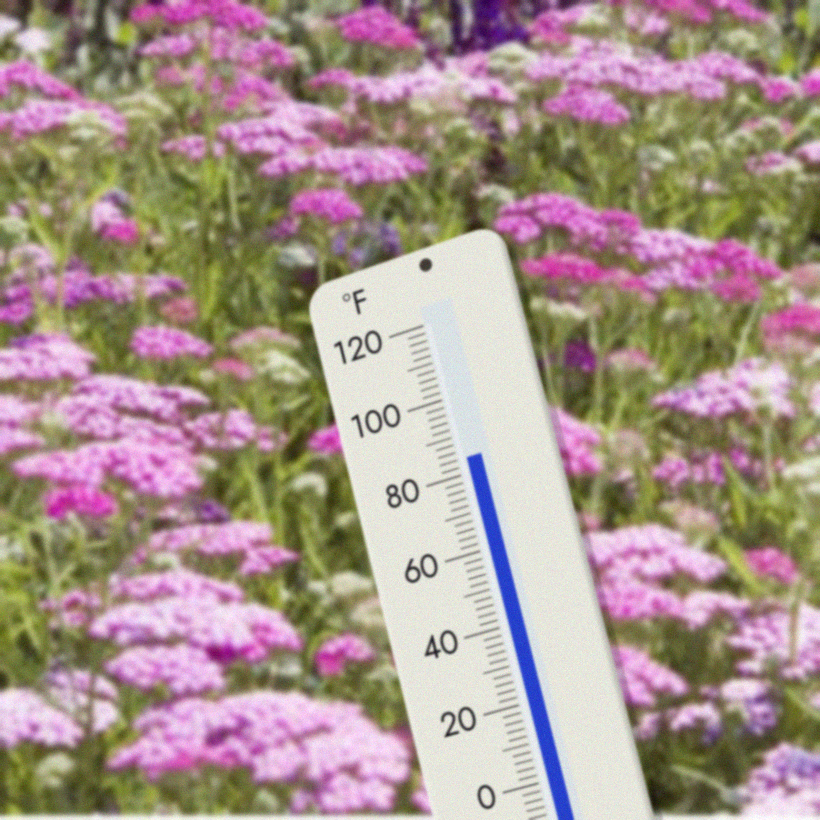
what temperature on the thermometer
84 °F
